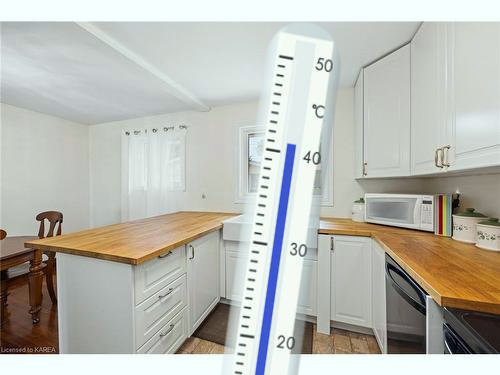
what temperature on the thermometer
41 °C
